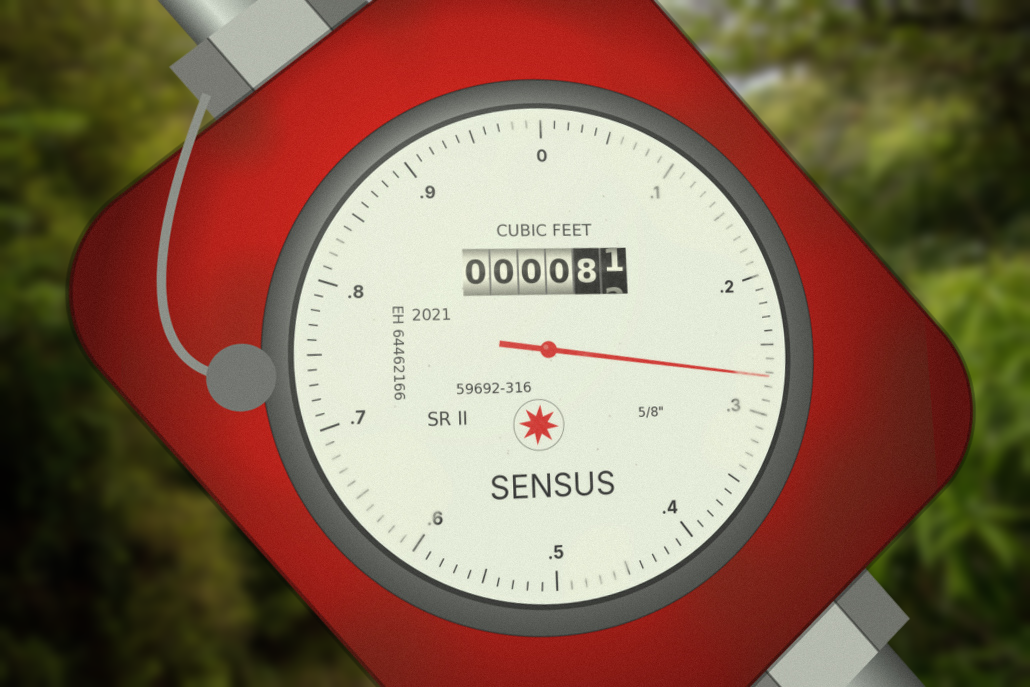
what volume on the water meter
81.27 ft³
